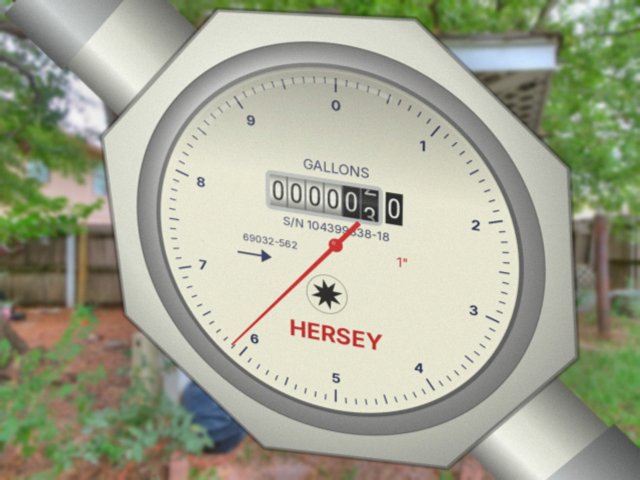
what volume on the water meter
26.1 gal
